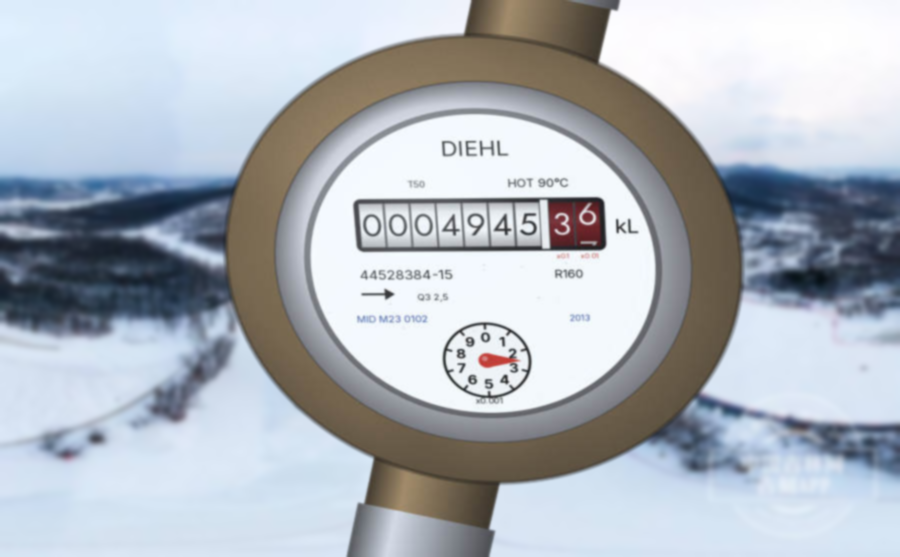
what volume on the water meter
4945.362 kL
